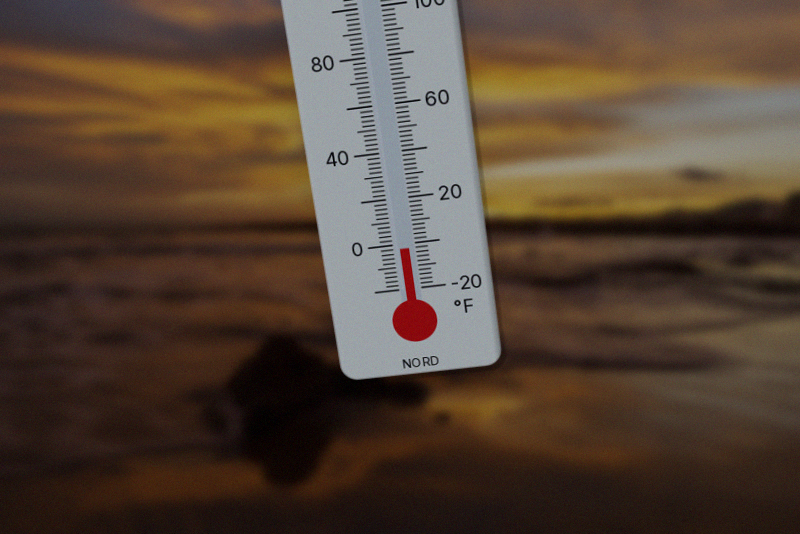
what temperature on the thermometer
-2 °F
